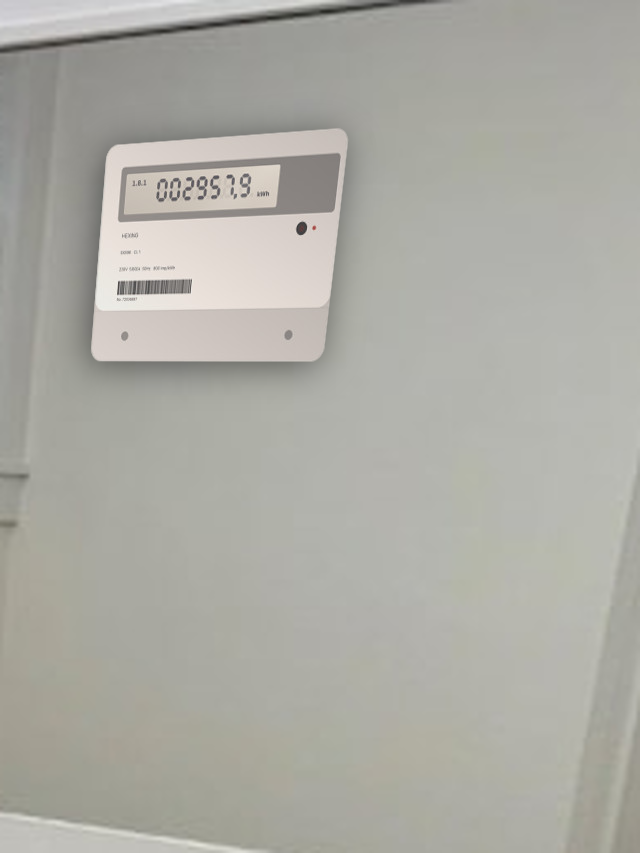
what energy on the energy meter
2957.9 kWh
